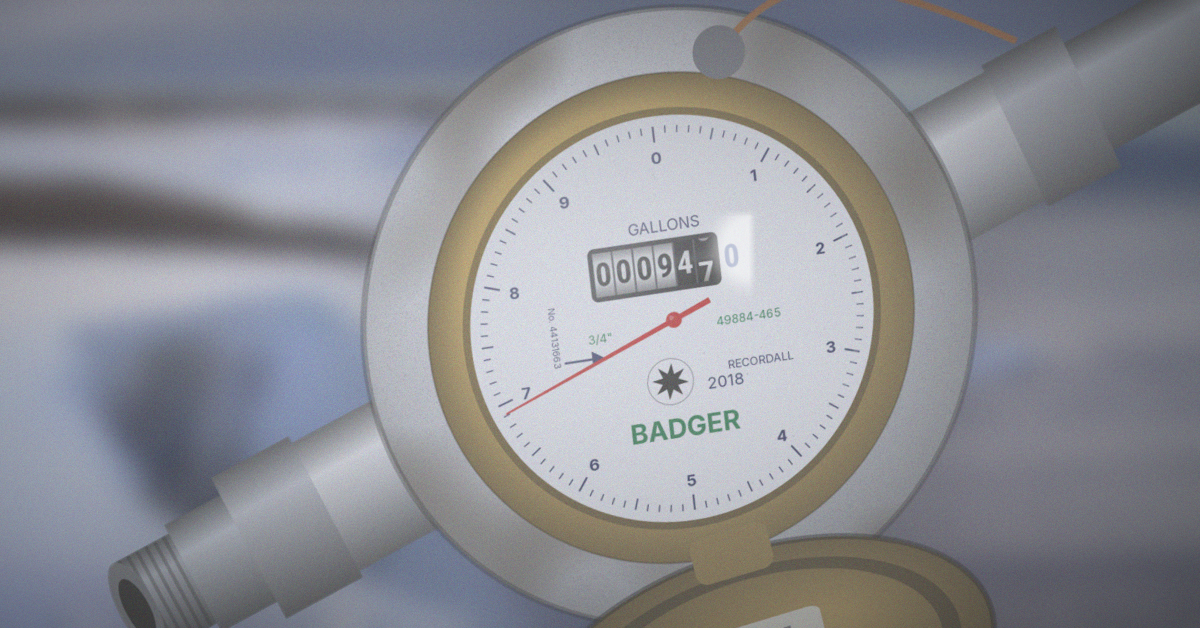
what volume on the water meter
9466.9 gal
